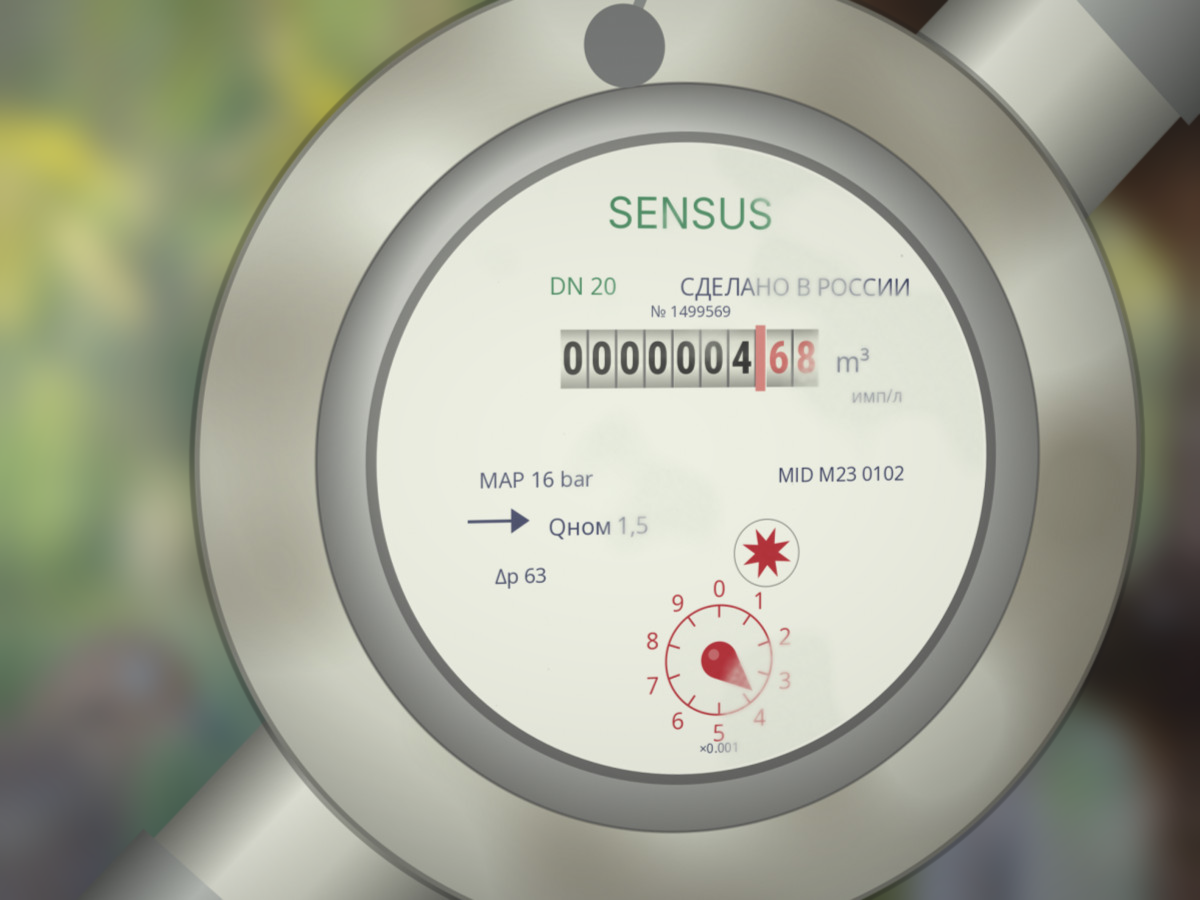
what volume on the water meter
4.683 m³
